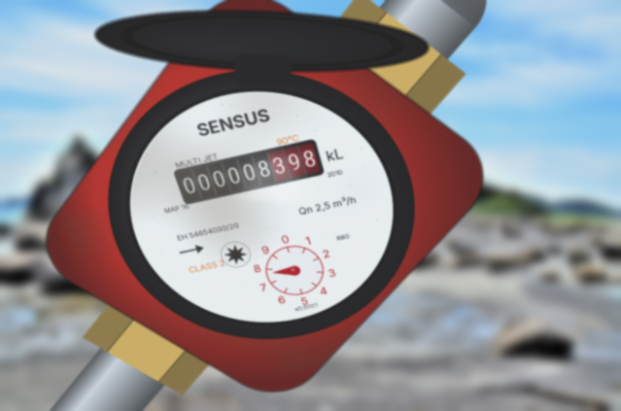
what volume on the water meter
8.3987 kL
